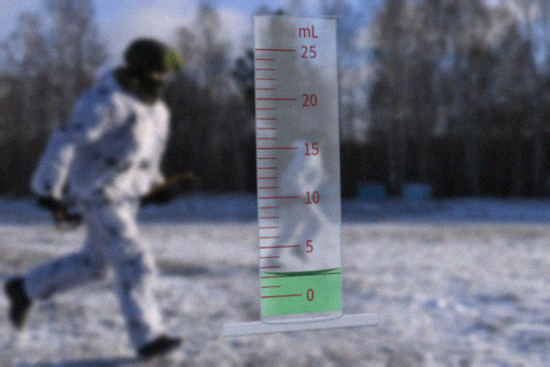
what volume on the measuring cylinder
2 mL
